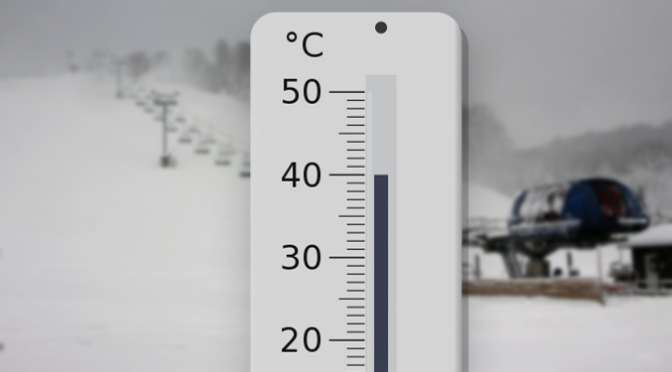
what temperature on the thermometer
40 °C
